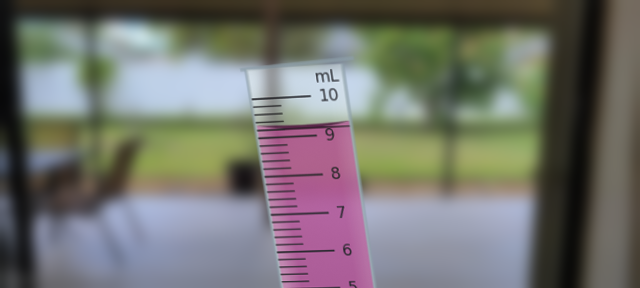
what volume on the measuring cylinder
9.2 mL
